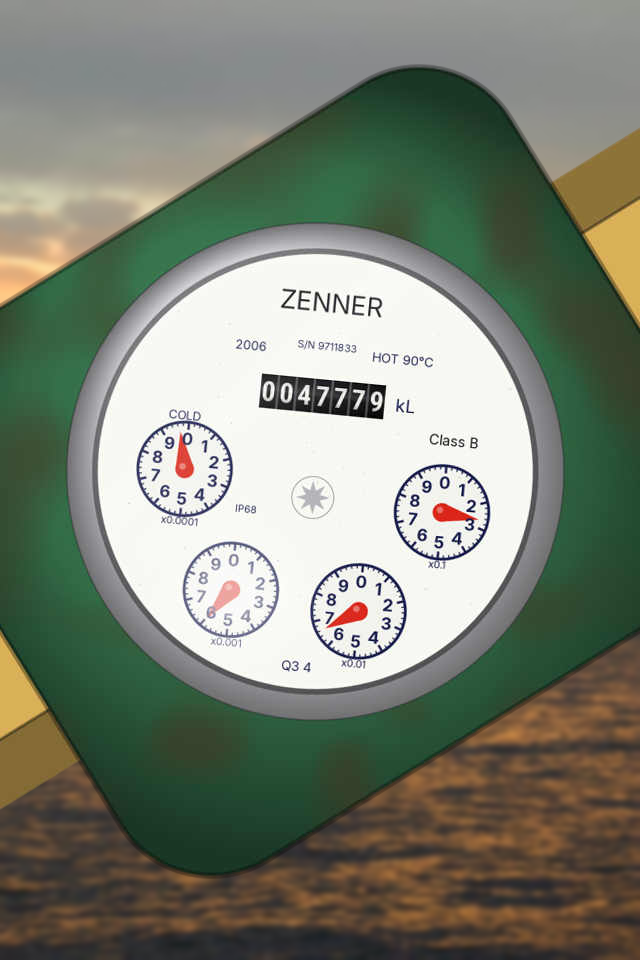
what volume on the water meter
47779.2659 kL
